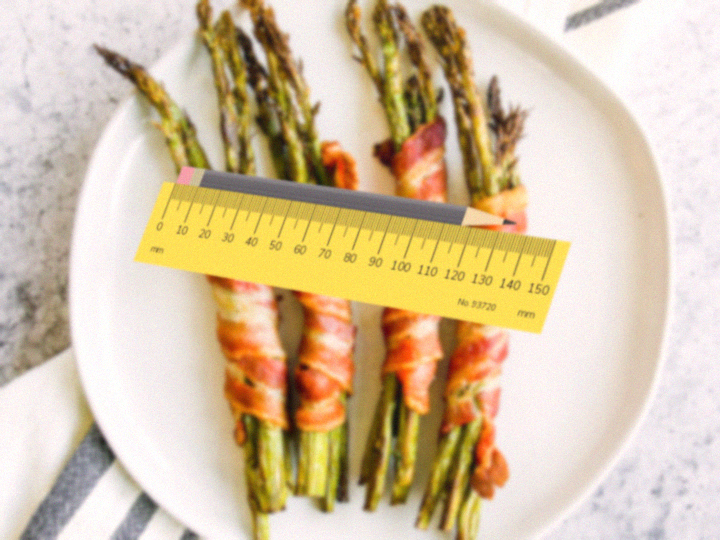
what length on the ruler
135 mm
